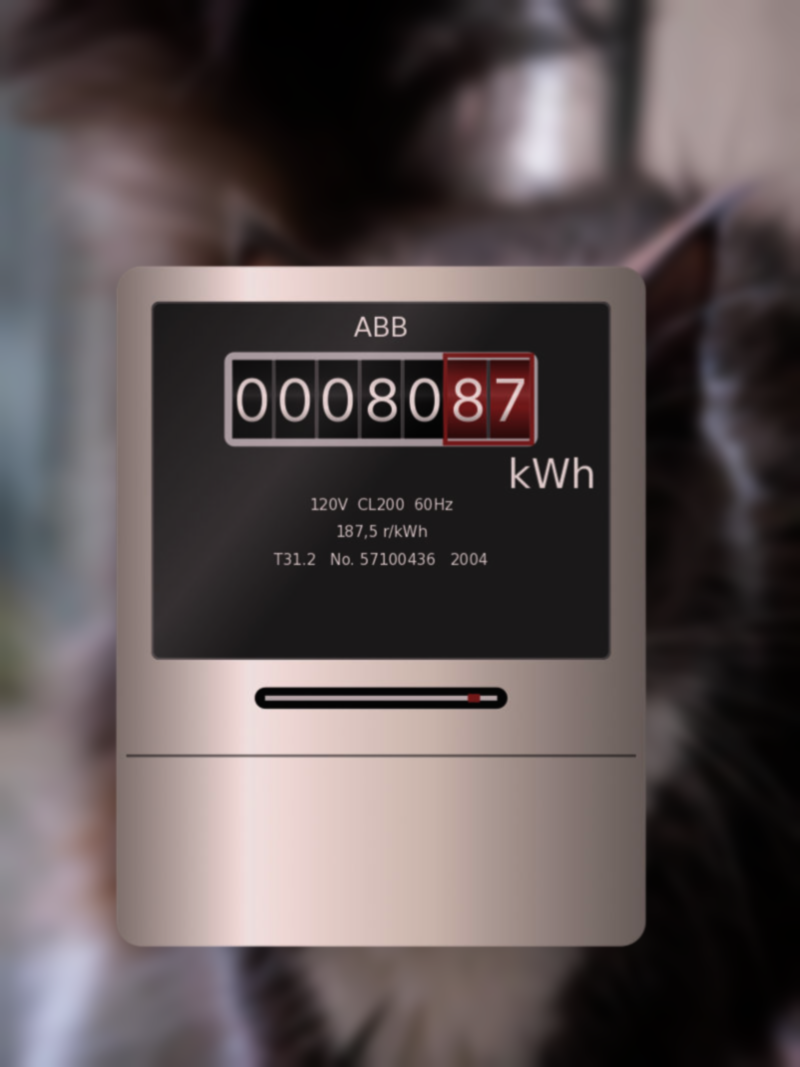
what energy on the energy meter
80.87 kWh
